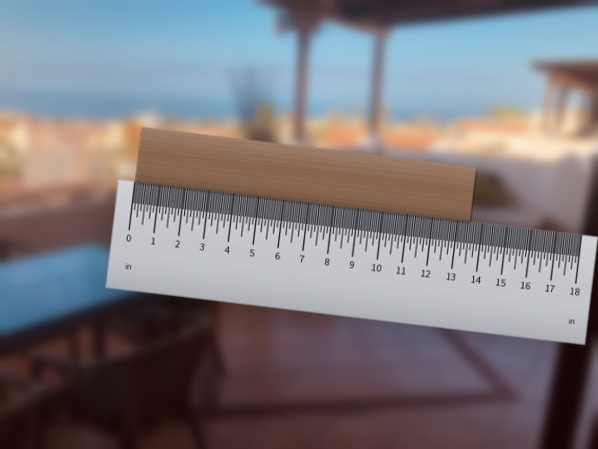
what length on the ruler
13.5 in
